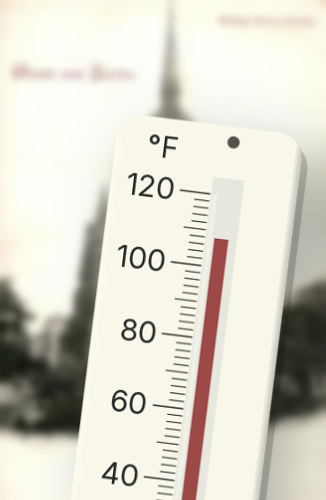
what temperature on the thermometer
108 °F
